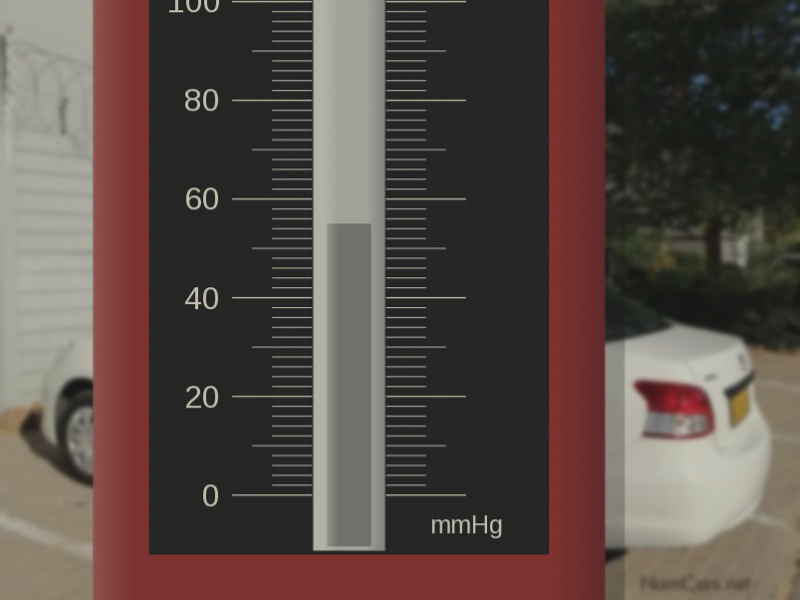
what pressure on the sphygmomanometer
55 mmHg
